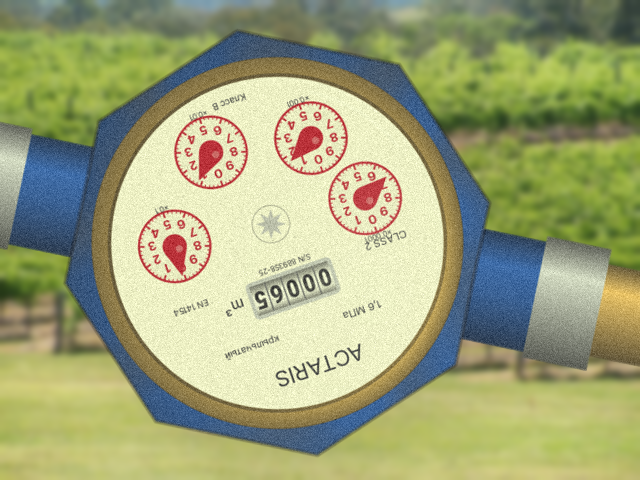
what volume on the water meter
65.0116 m³
